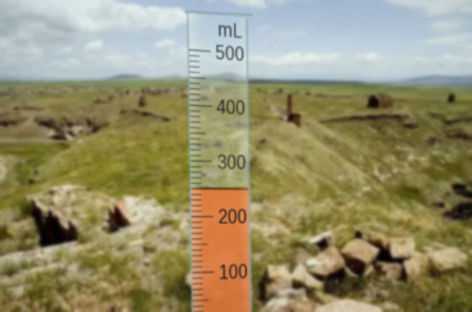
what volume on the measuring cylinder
250 mL
